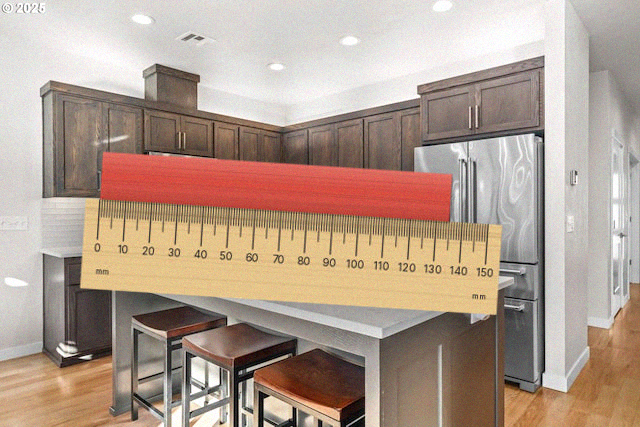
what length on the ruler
135 mm
